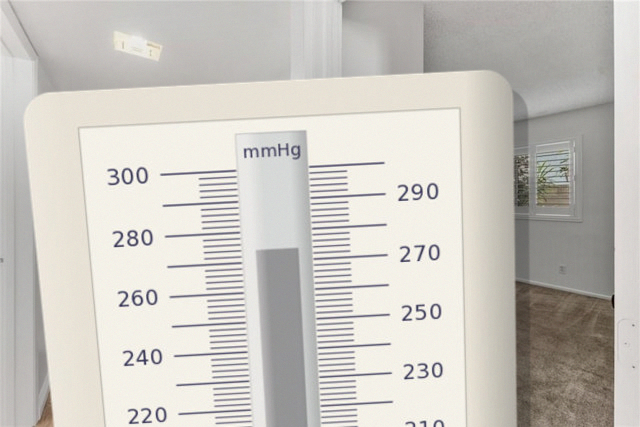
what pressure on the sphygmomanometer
274 mmHg
